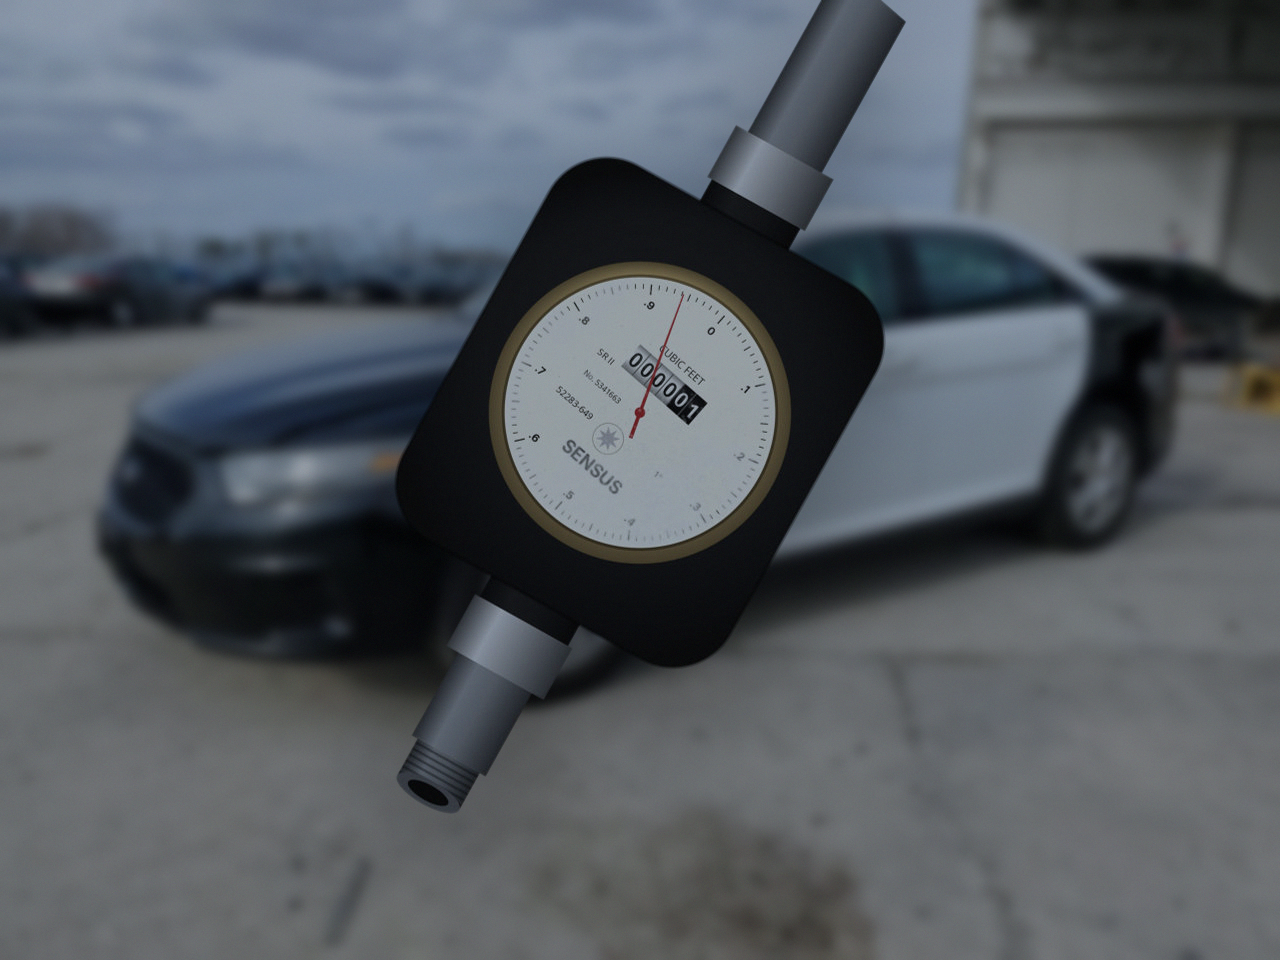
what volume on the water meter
0.94 ft³
